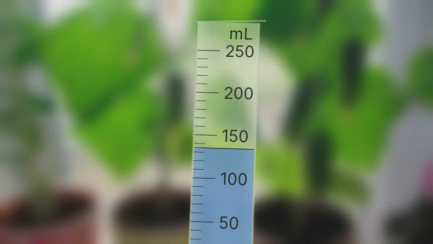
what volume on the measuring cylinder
135 mL
